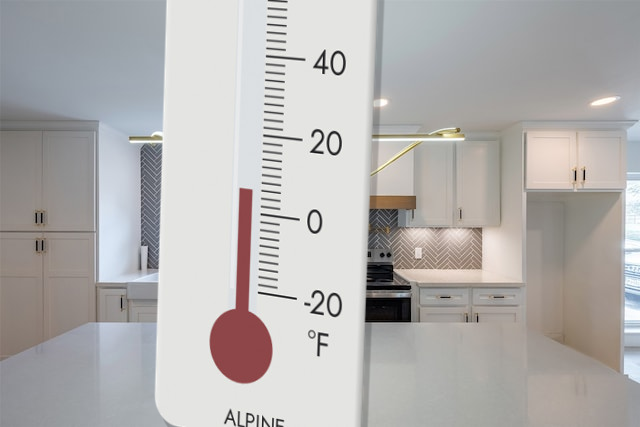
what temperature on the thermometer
6 °F
